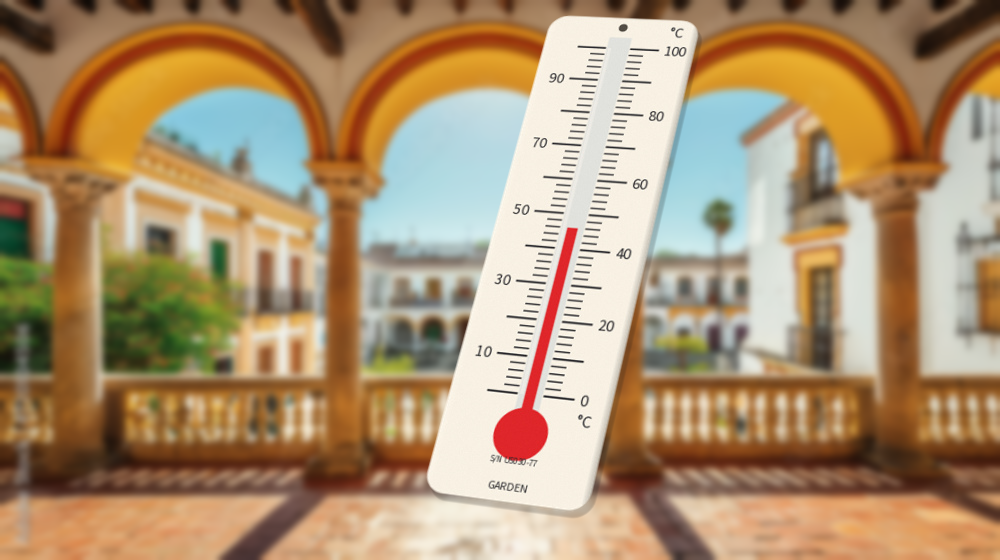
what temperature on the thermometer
46 °C
